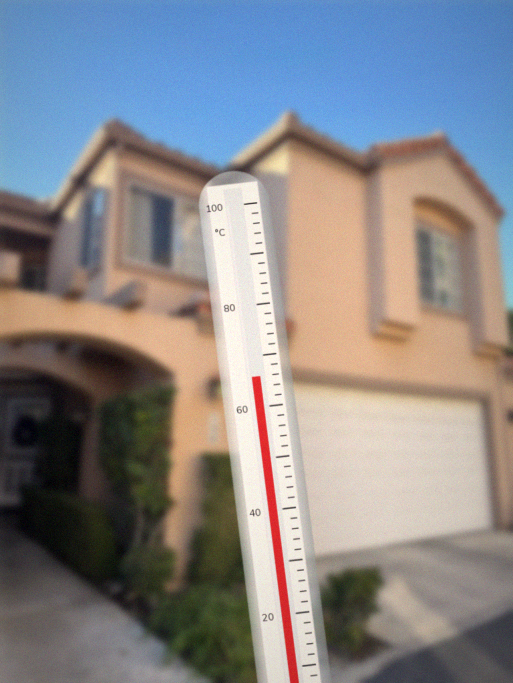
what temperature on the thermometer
66 °C
